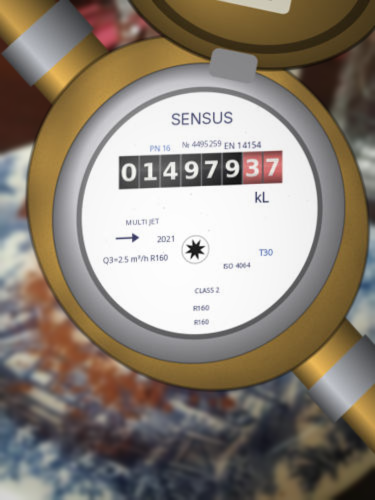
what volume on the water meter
14979.37 kL
